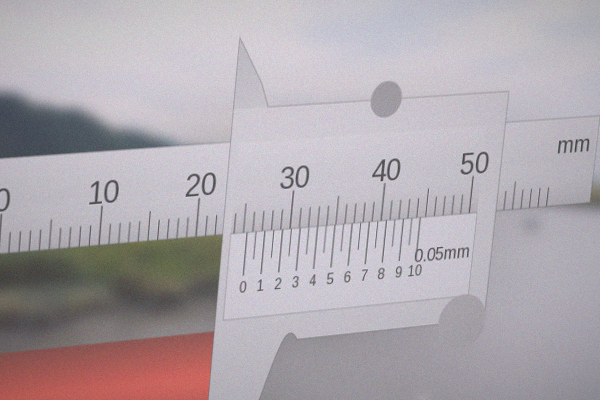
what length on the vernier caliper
25.4 mm
